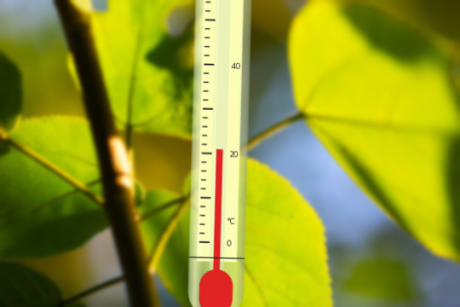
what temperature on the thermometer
21 °C
